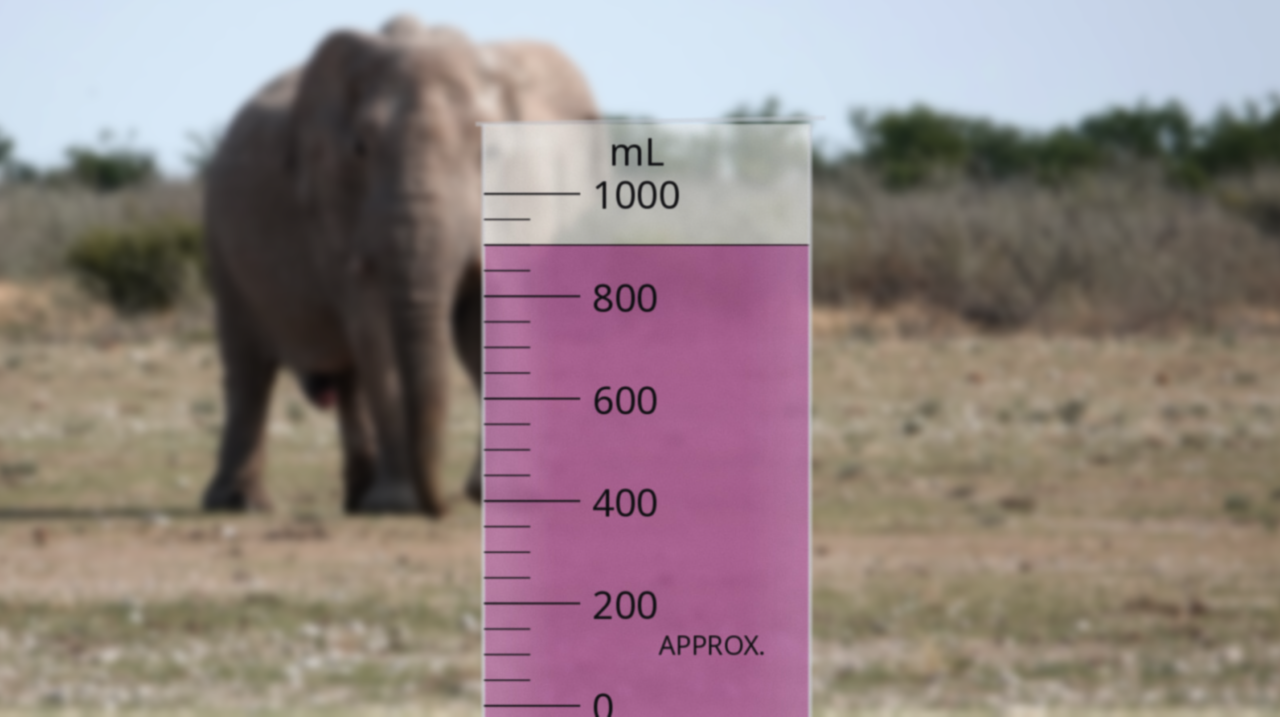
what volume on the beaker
900 mL
